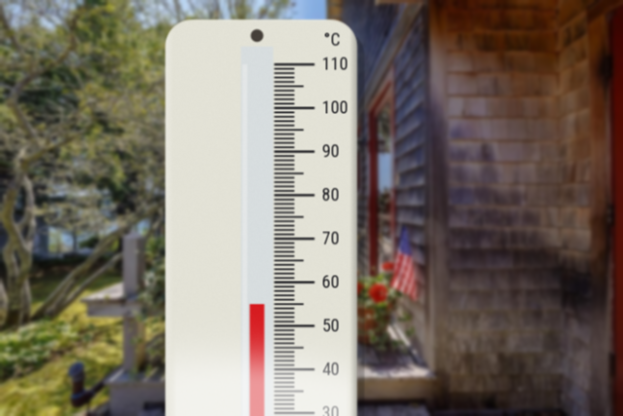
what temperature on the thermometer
55 °C
